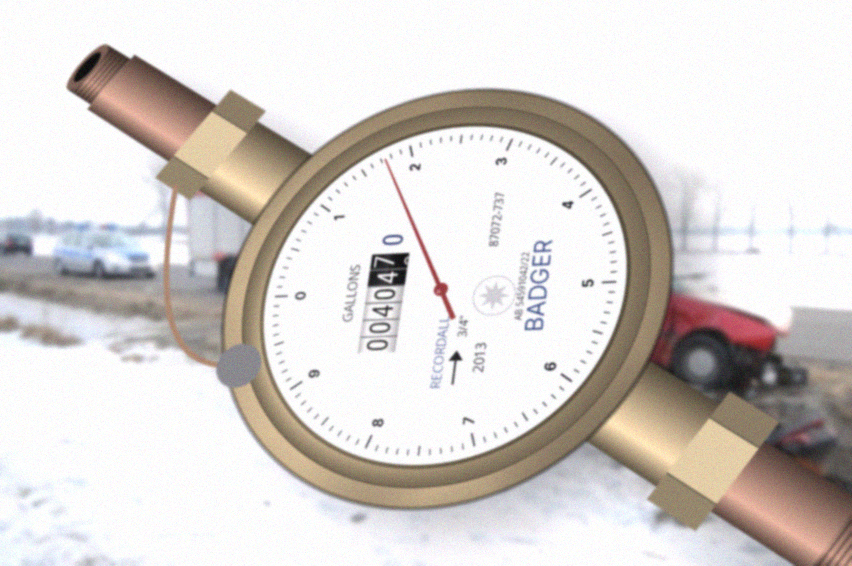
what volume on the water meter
40471.7 gal
